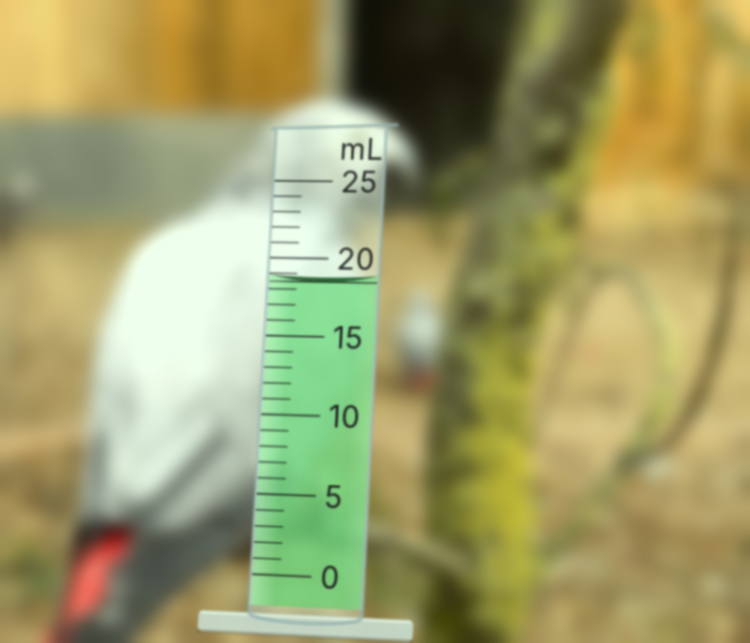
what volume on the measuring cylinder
18.5 mL
